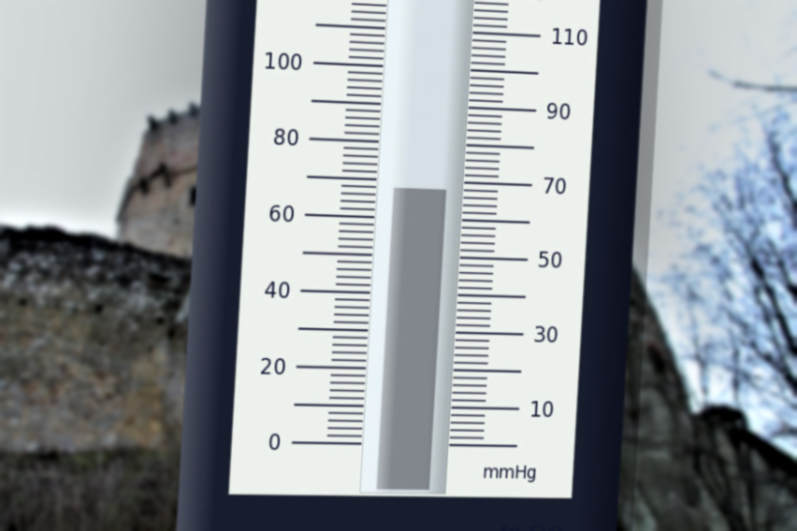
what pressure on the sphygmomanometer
68 mmHg
